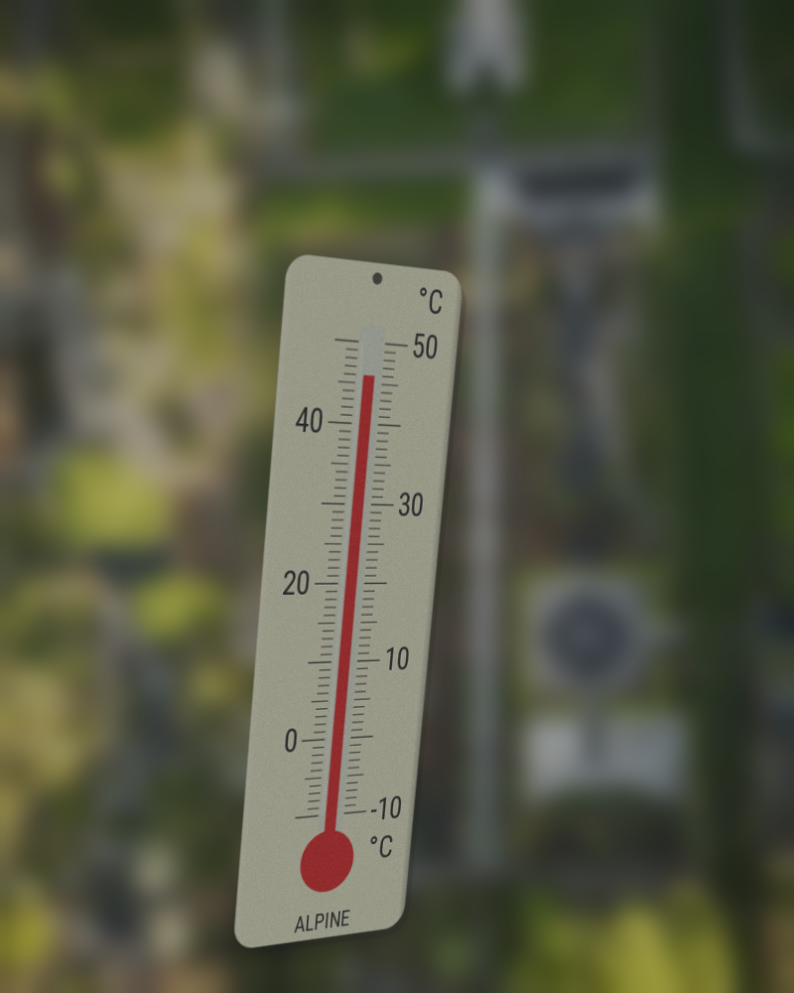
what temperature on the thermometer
46 °C
